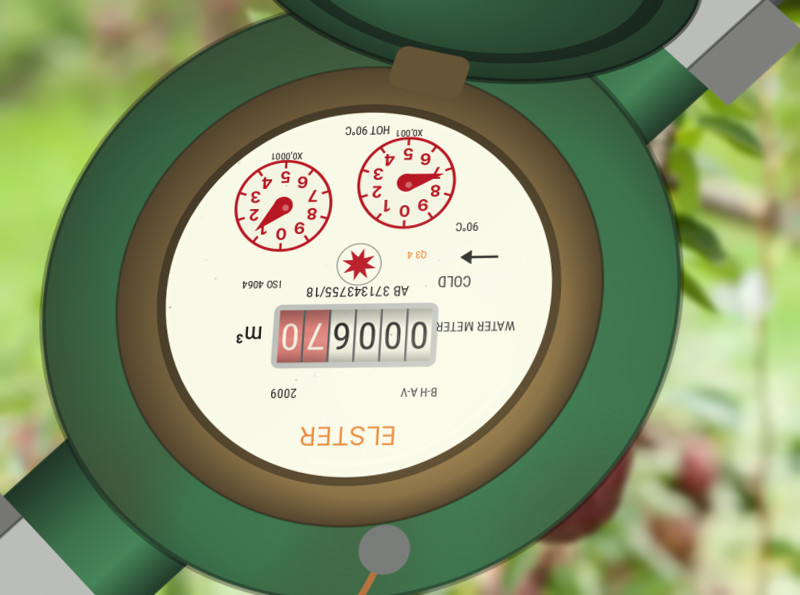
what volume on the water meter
6.7071 m³
